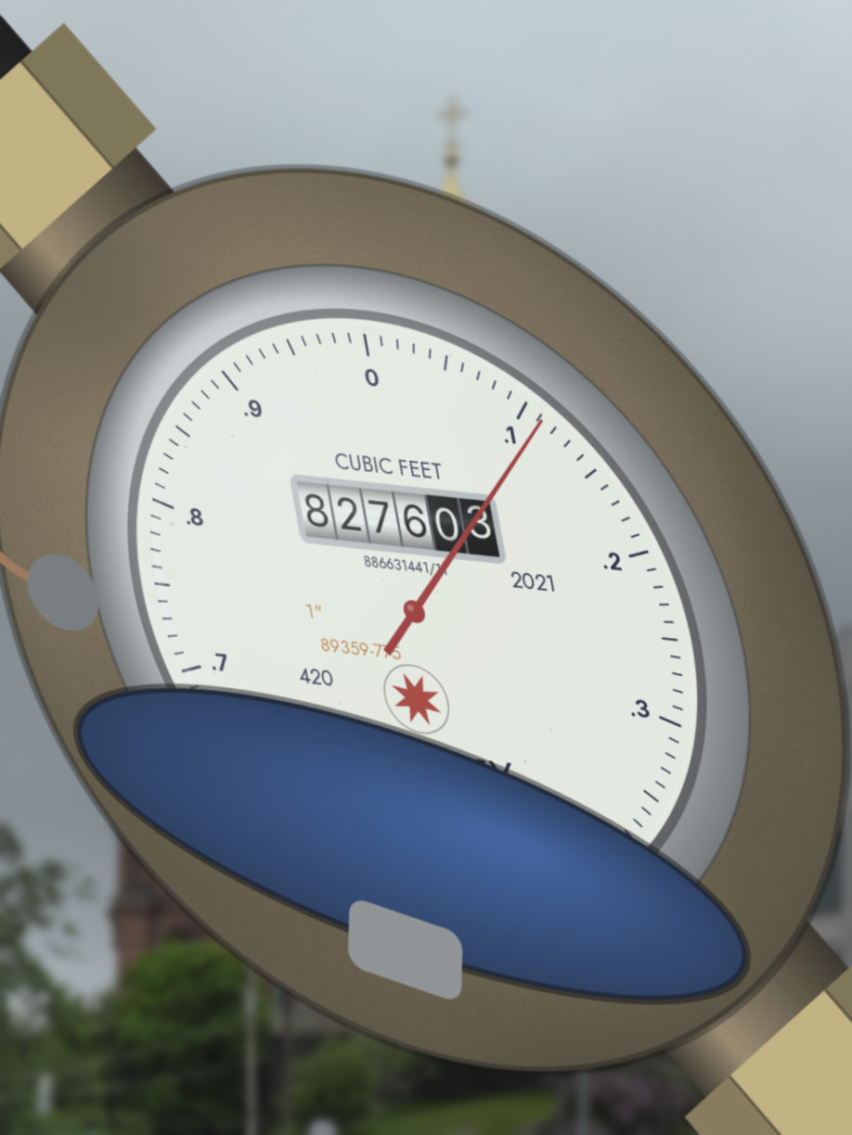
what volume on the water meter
827603.11 ft³
